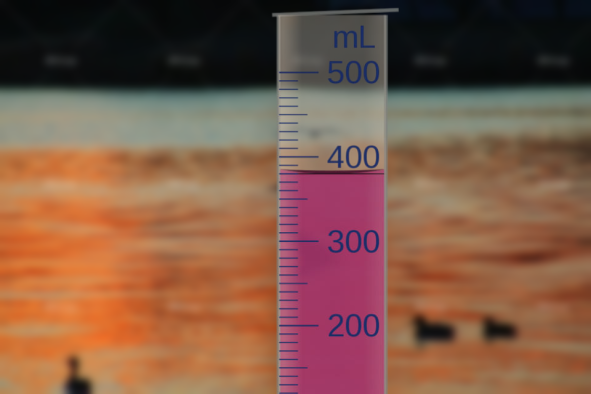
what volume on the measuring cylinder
380 mL
